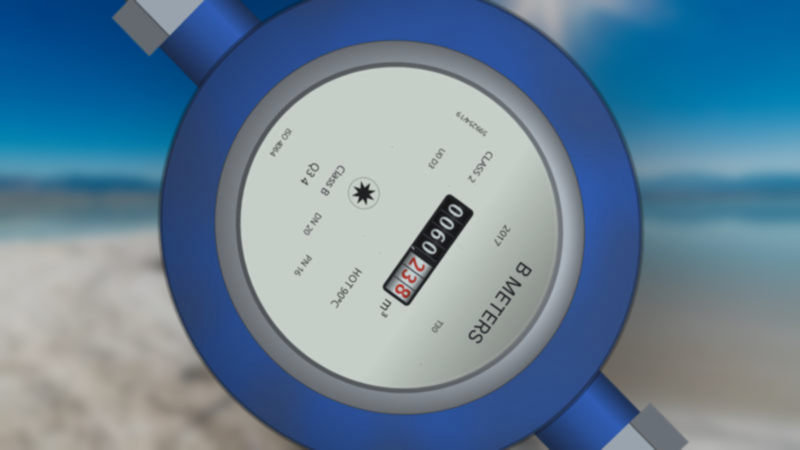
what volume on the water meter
60.238 m³
